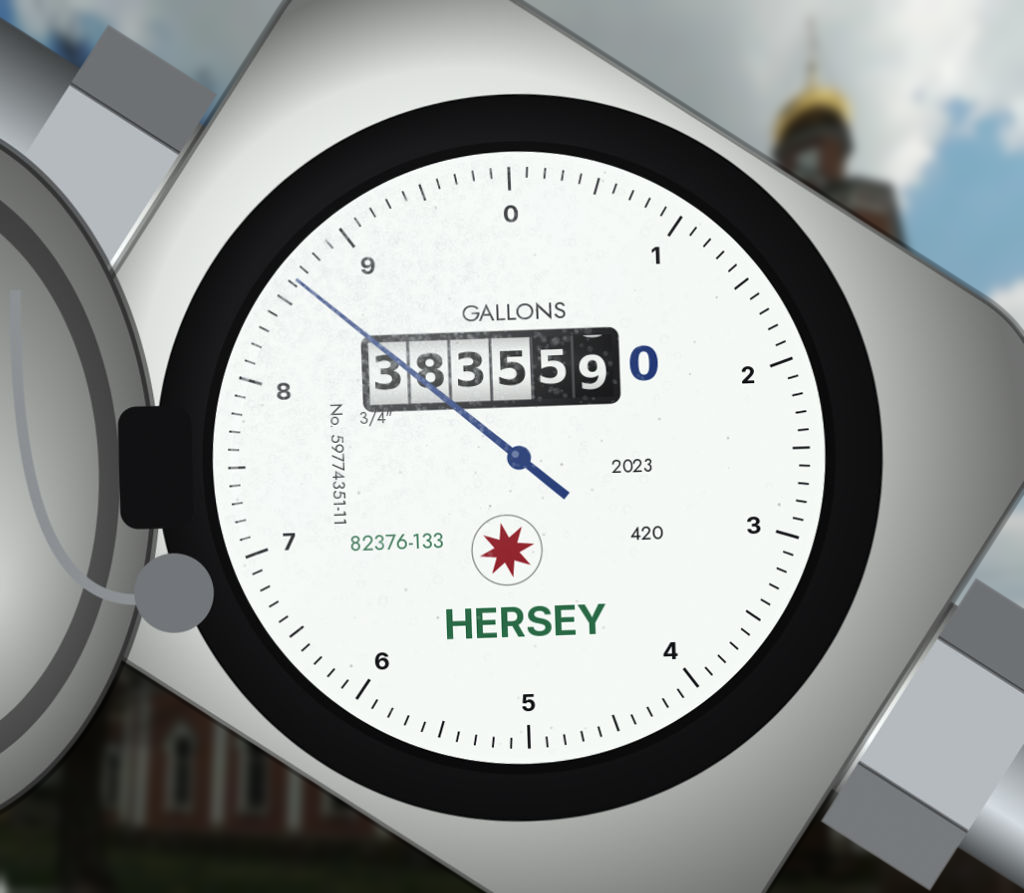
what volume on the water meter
3835588.6 gal
